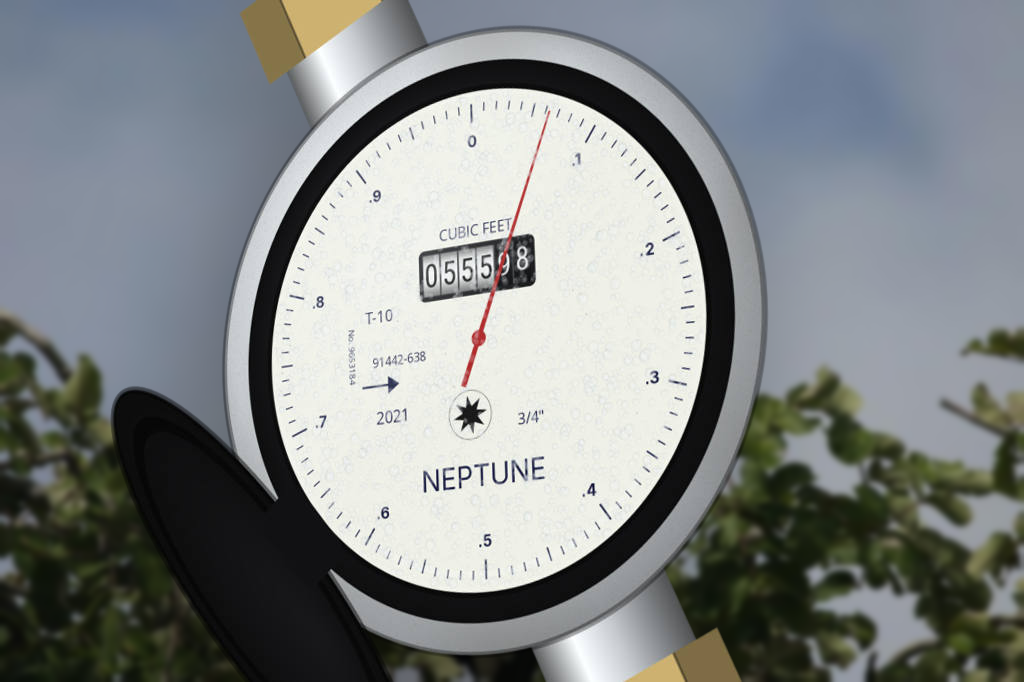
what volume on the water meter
55598.06 ft³
